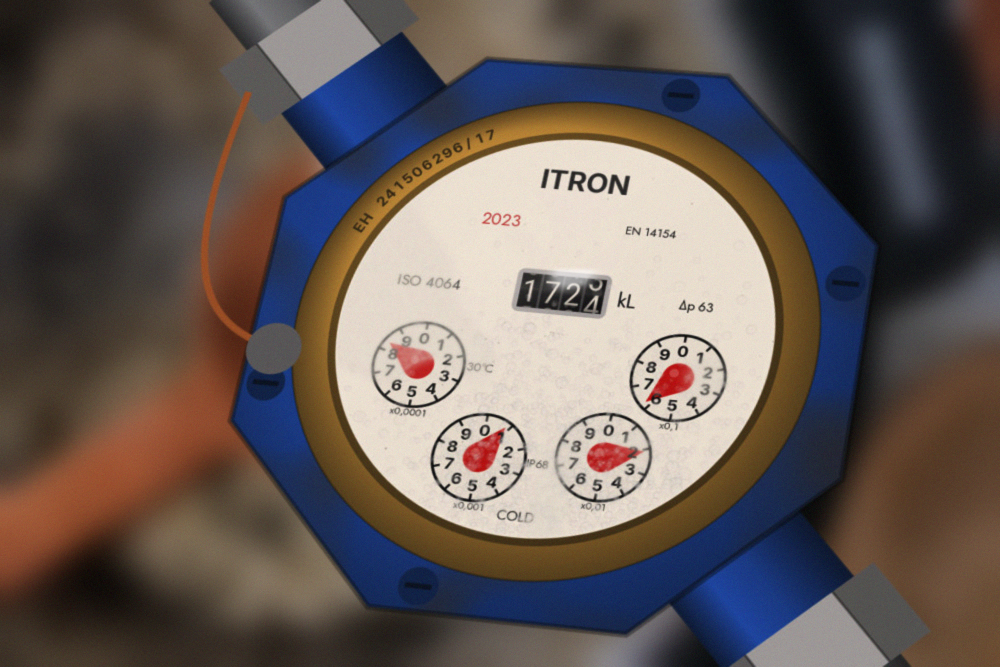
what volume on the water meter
1723.6208 kL
